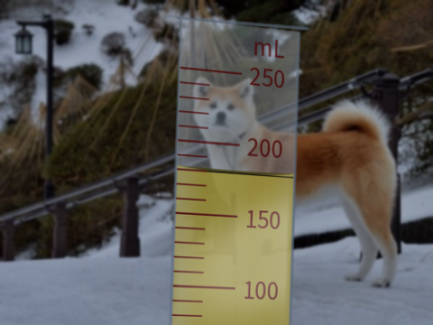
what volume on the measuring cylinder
180 mL
